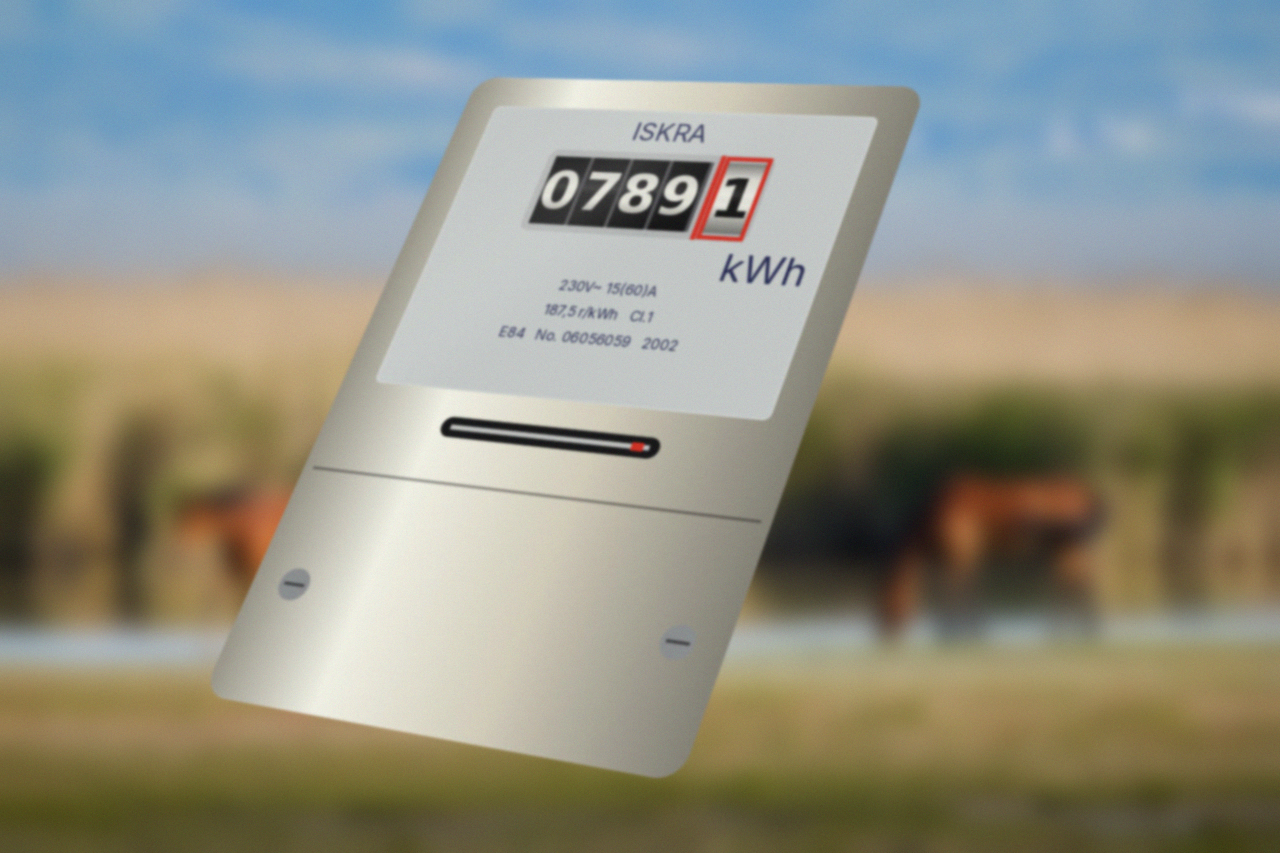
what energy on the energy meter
789.1 kWh
